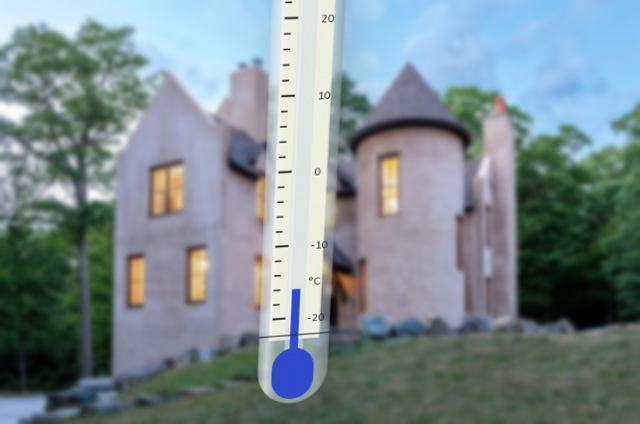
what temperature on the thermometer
-16 °C
